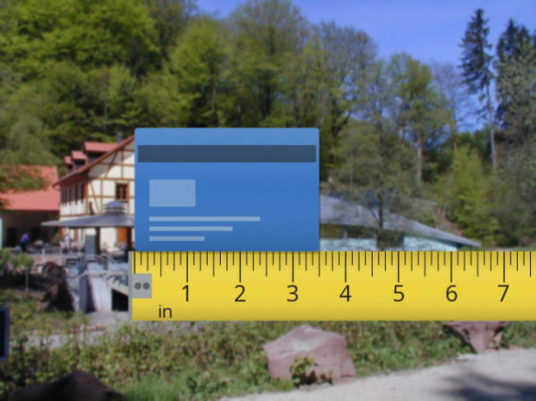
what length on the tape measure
3.5 in
